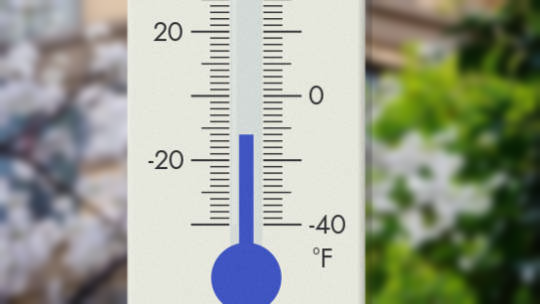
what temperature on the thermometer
-12 °F
